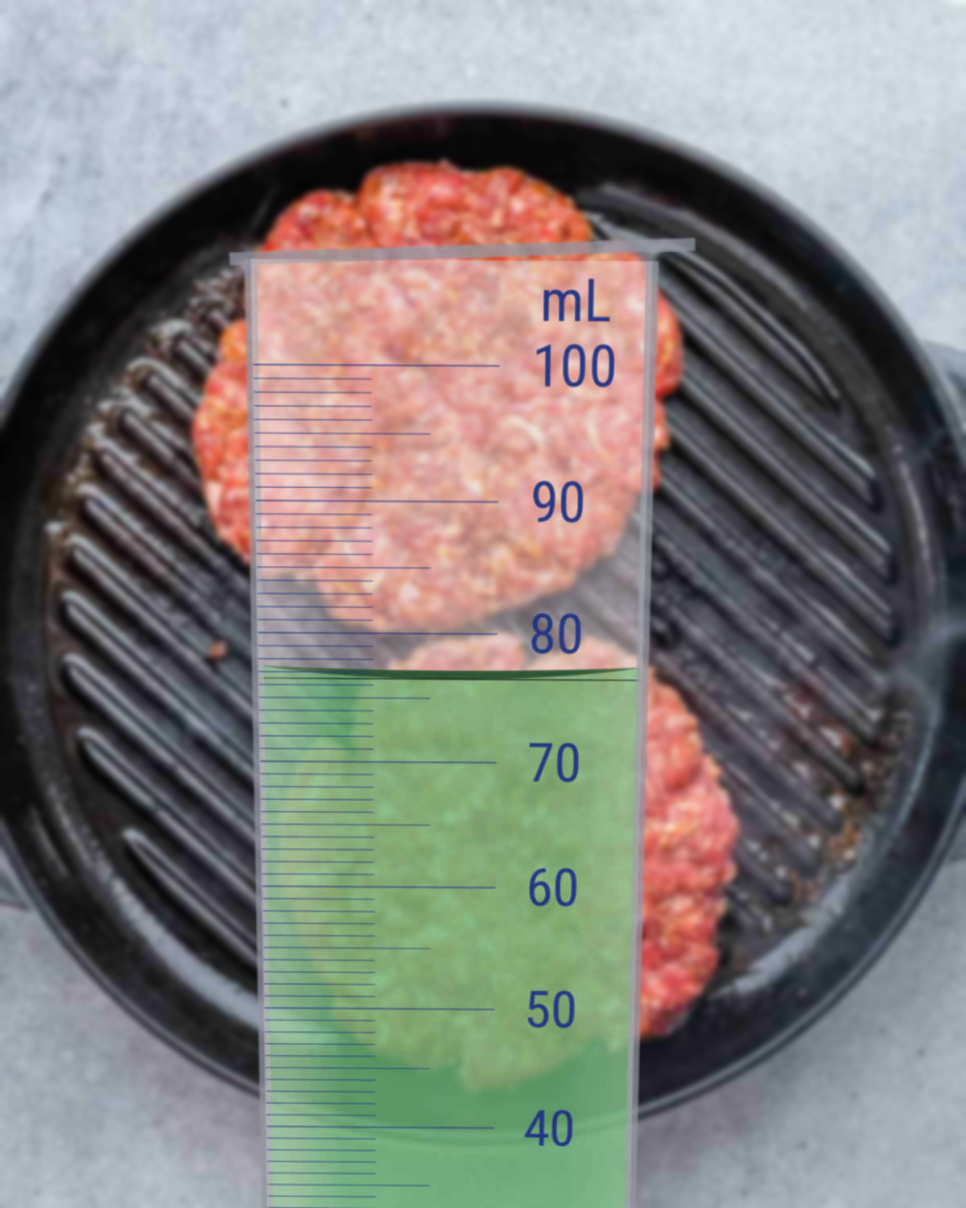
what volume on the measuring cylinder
76.5 mL
